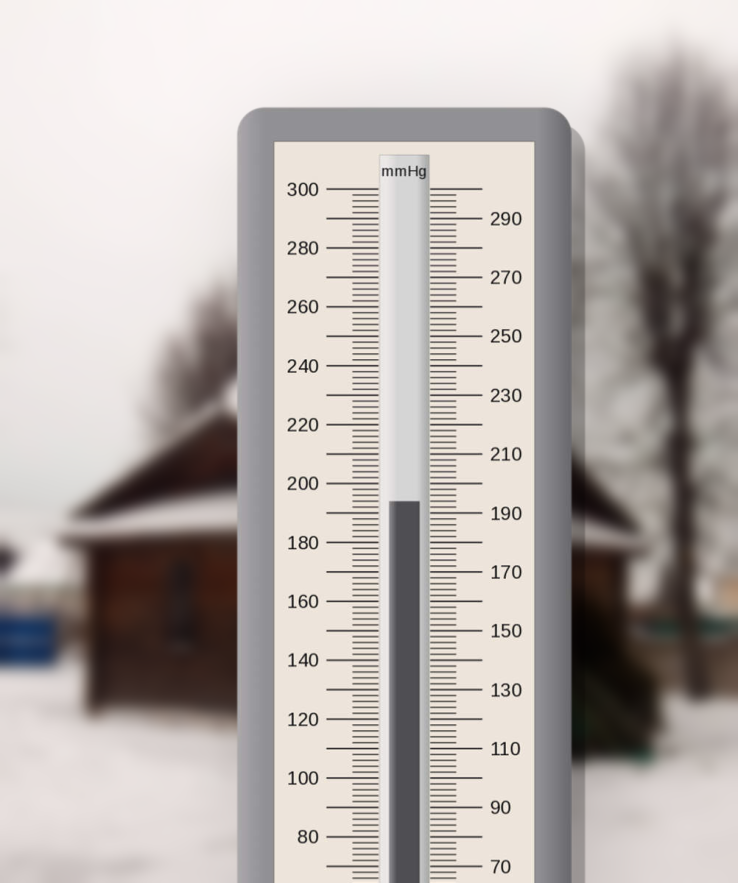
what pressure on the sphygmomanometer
194 mmHg
